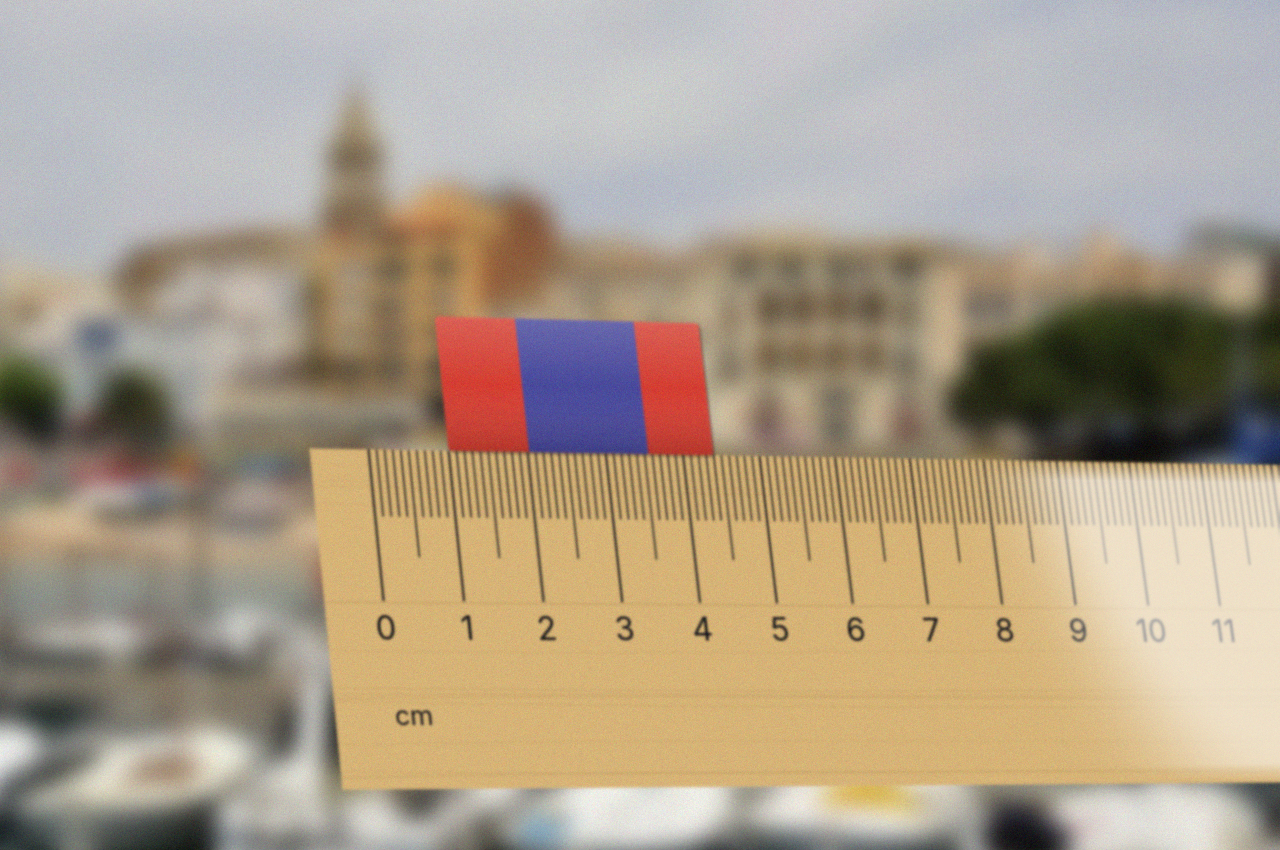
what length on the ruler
3.4 cm
